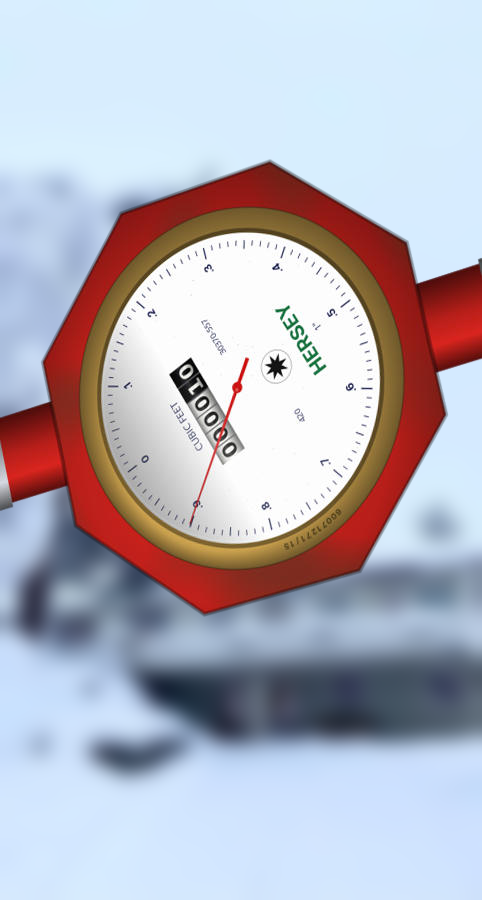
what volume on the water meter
9.90 ft³
